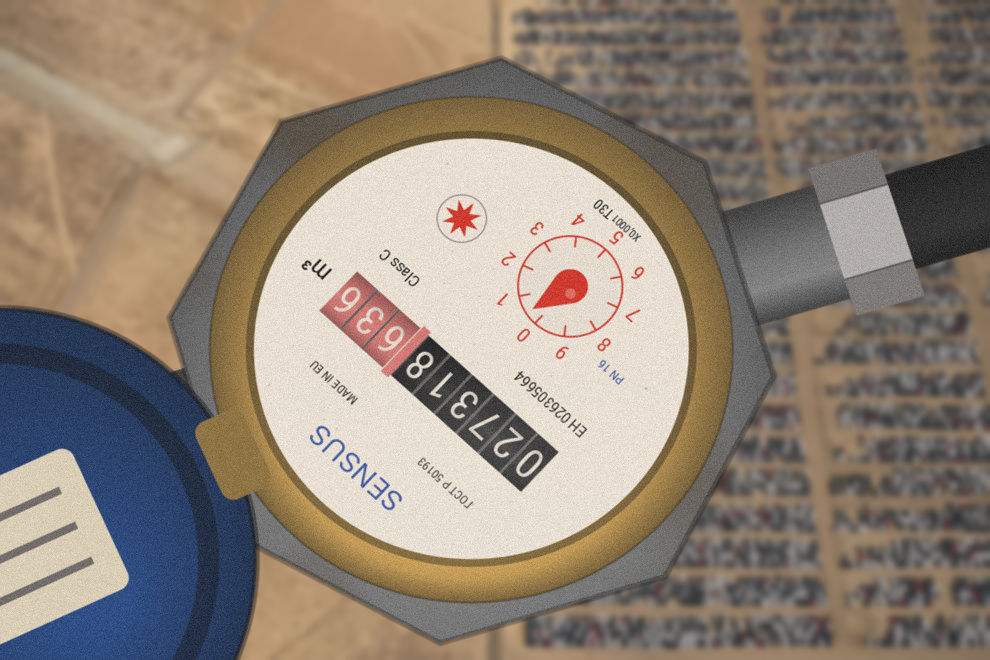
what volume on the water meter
27318.6360 m³
